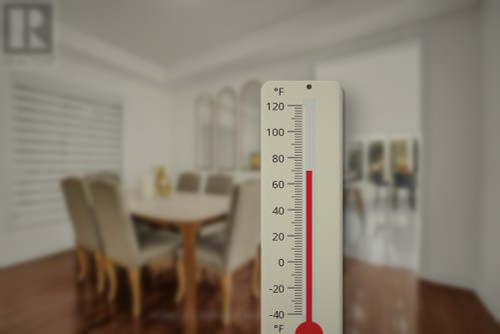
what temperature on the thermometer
70 °F
